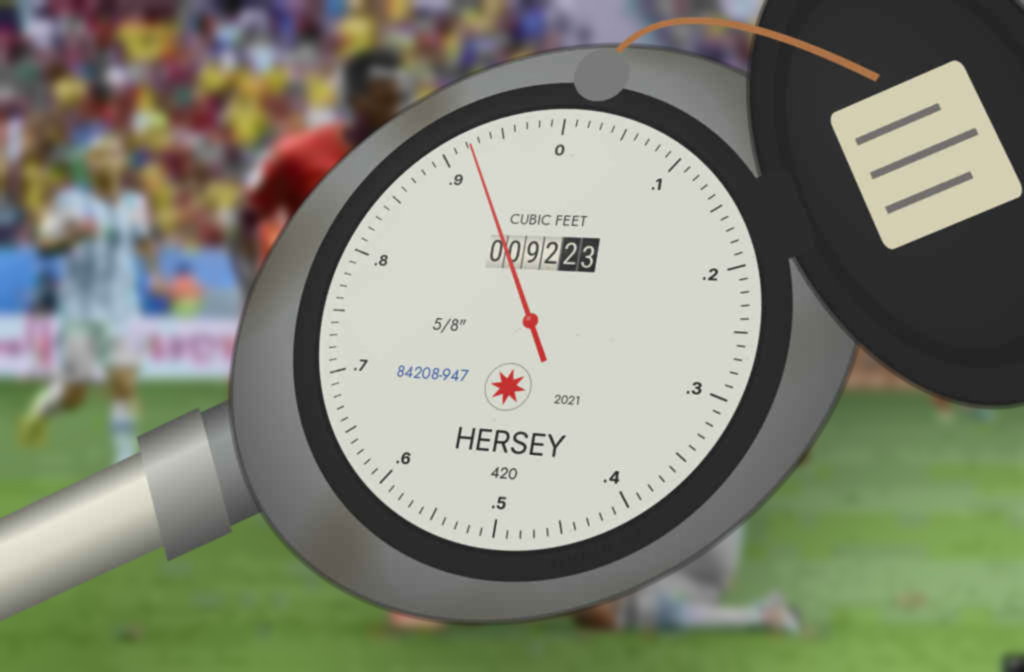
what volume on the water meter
9222.92 ft³
